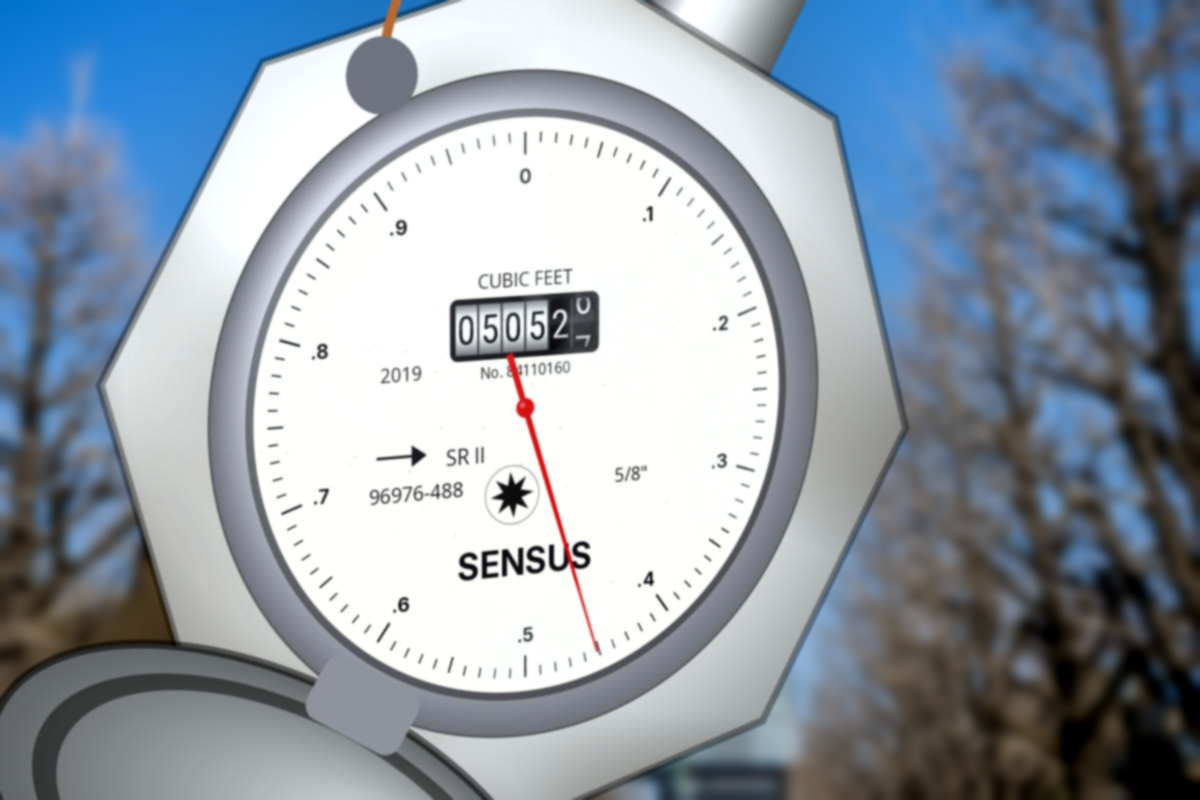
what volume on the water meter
50526.45 ft³
